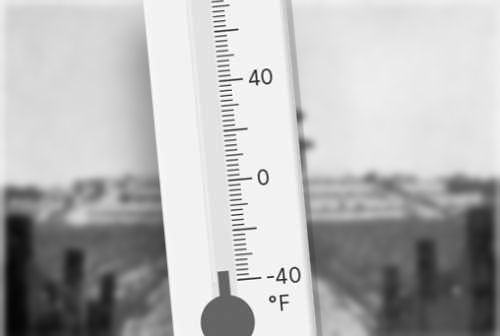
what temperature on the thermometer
-36 °F
